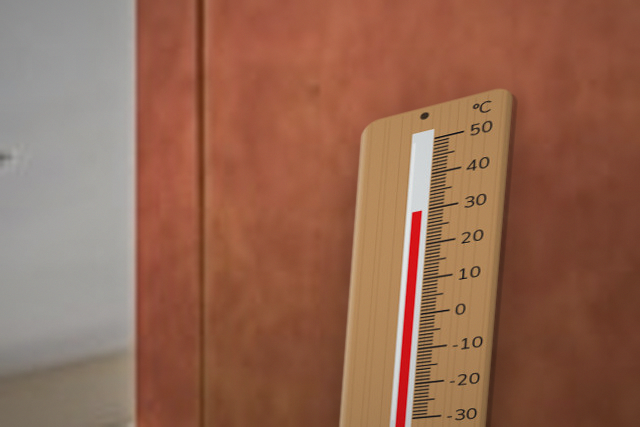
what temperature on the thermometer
30 °C
